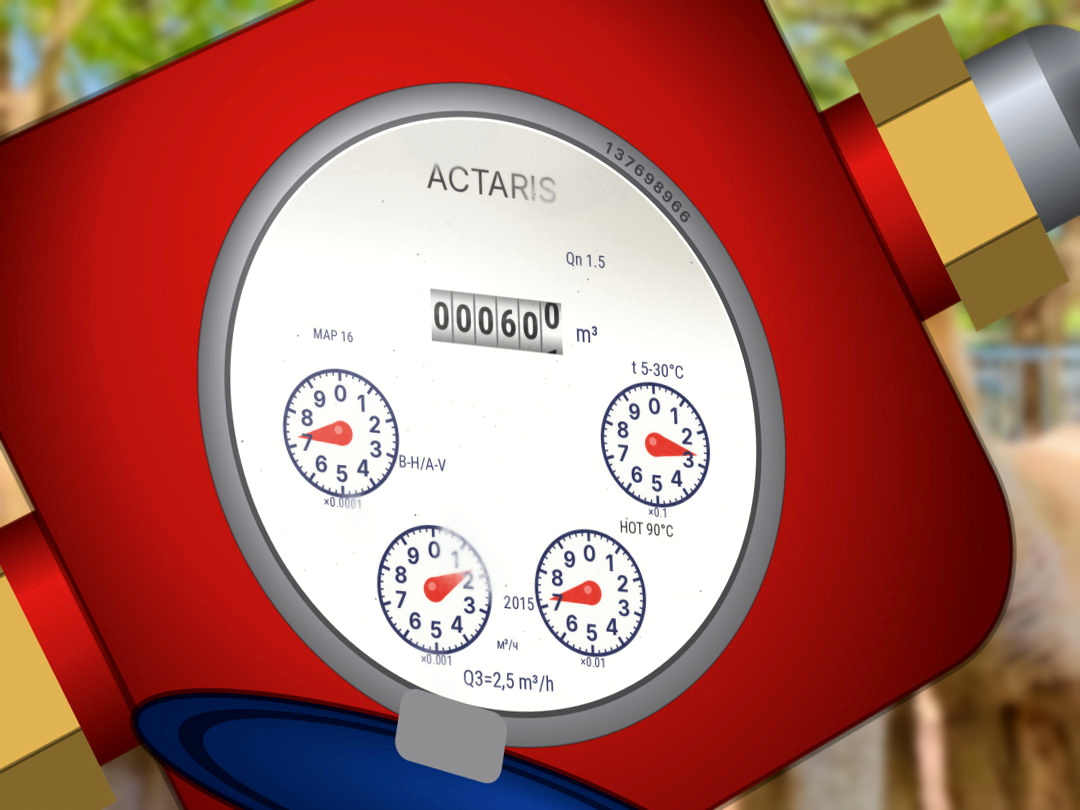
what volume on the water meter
600.2717 m³
